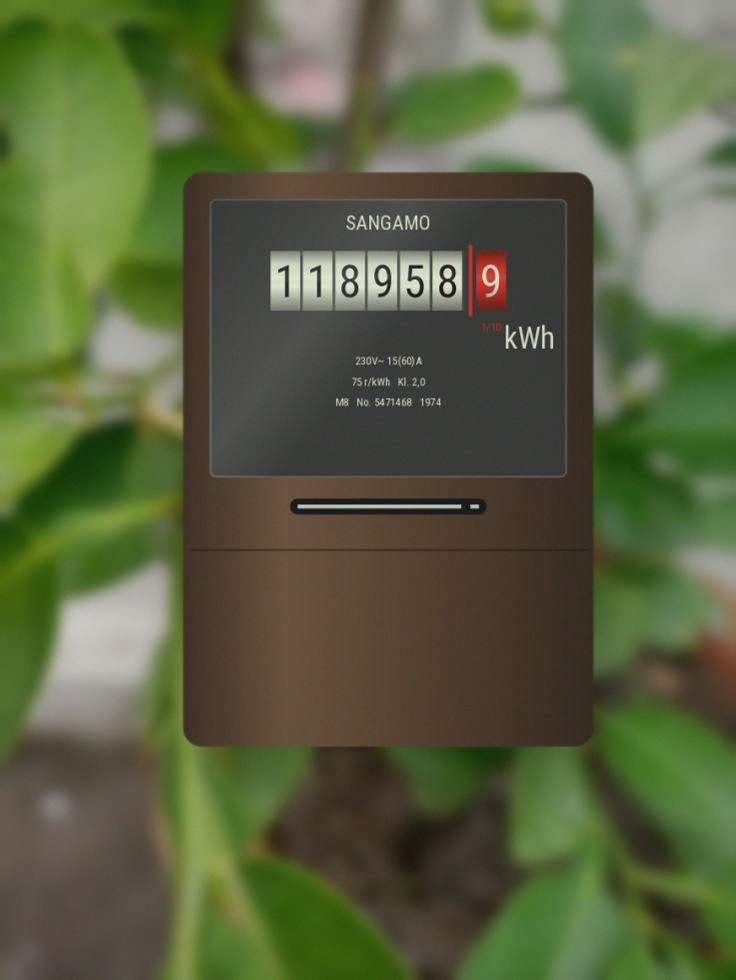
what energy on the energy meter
118958.9 kWh
